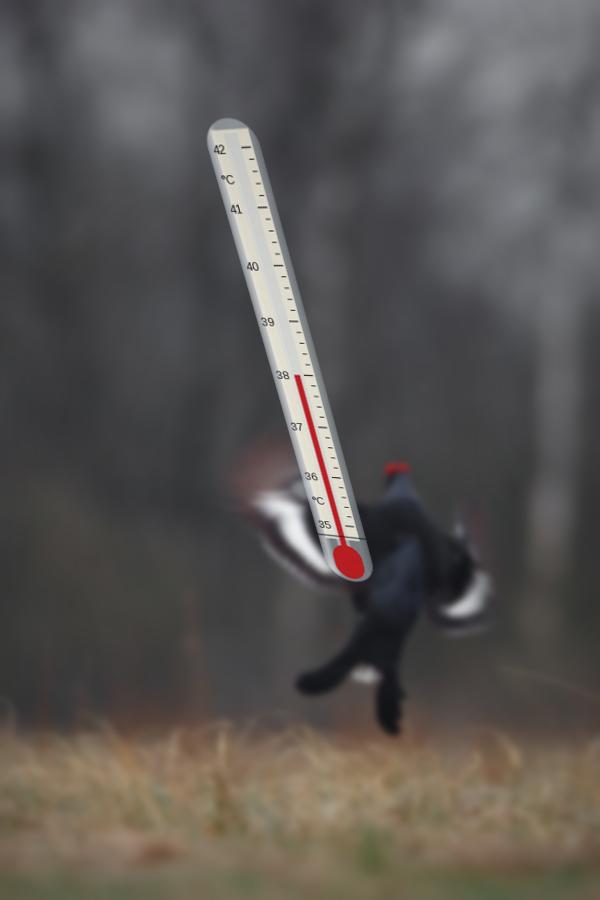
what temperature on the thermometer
38 °C
